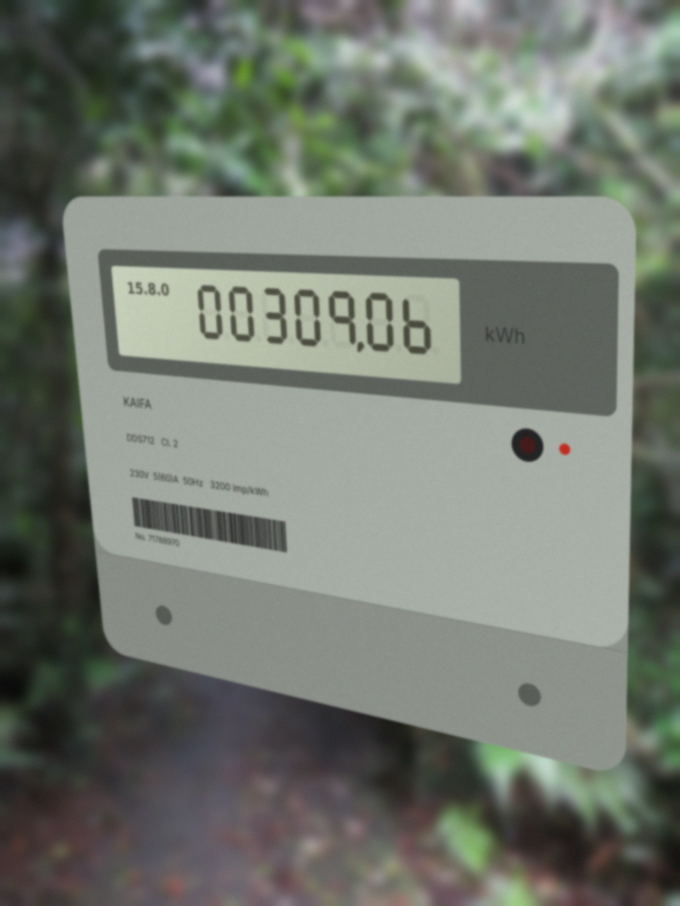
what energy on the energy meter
309.06 kWh
